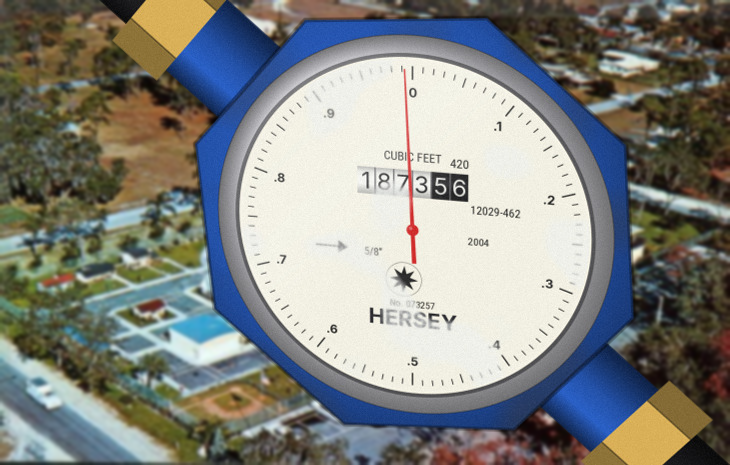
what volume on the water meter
187355.99 ft³
